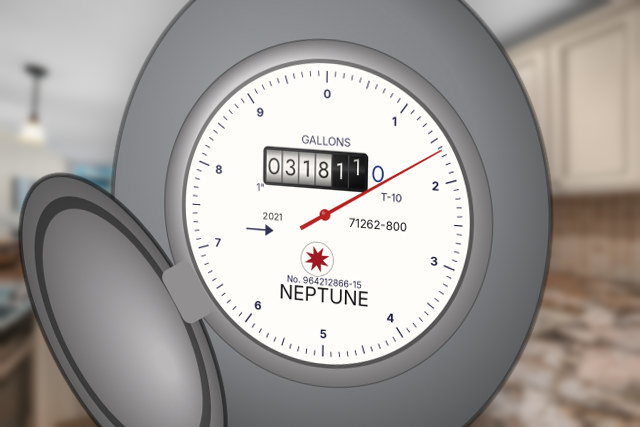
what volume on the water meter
318111.6 gal
